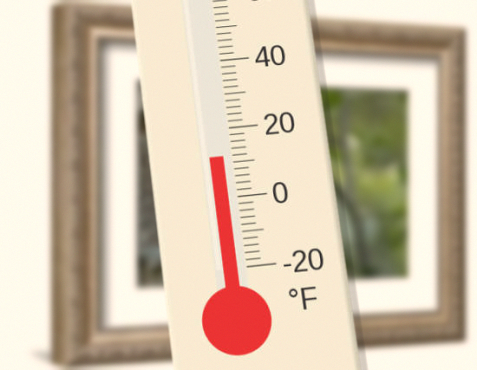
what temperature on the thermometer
12 °F
